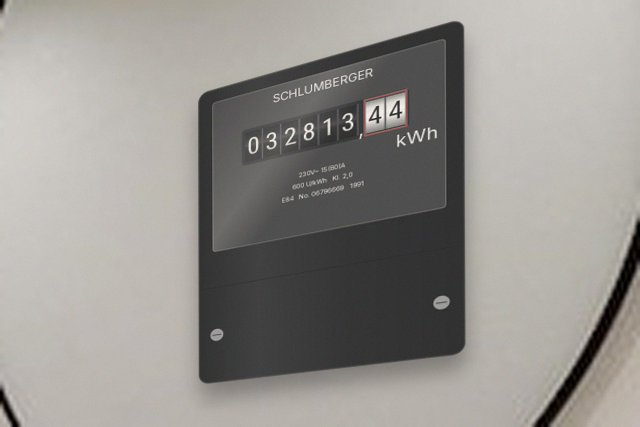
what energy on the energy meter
32813.44 kWh
